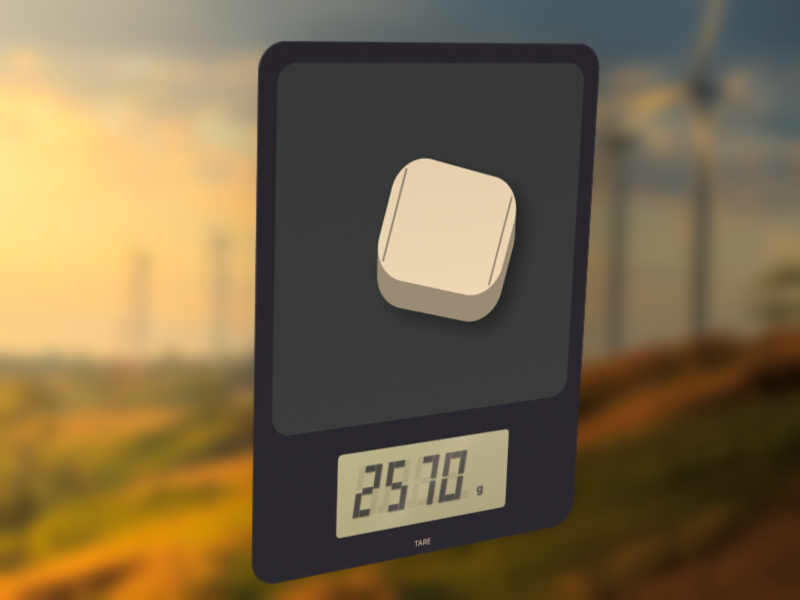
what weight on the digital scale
2570 g
